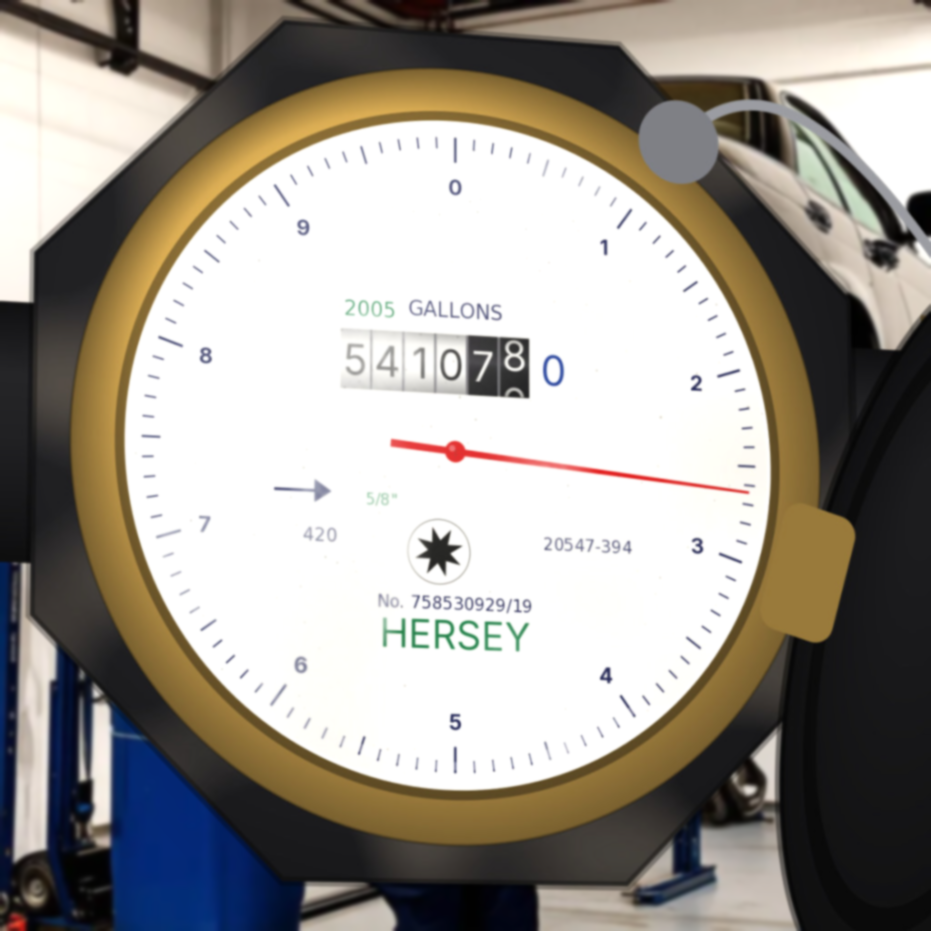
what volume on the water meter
5410782.6 gal
